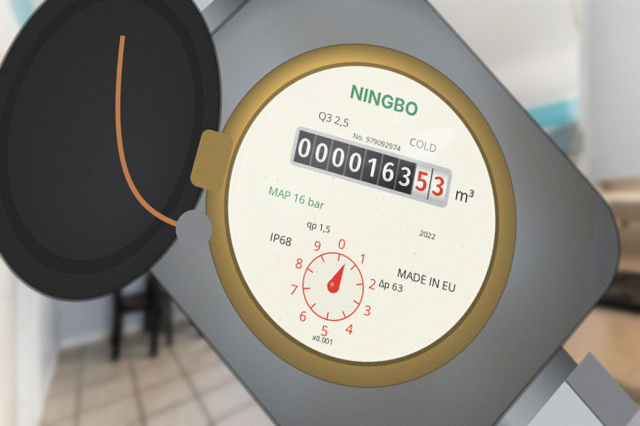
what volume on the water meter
163.530 m³
